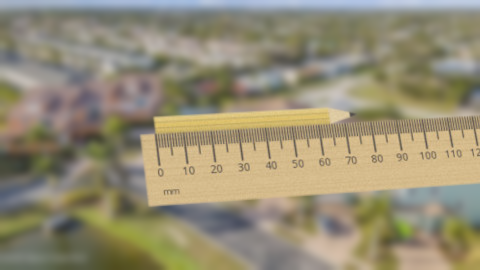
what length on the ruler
75 mm
